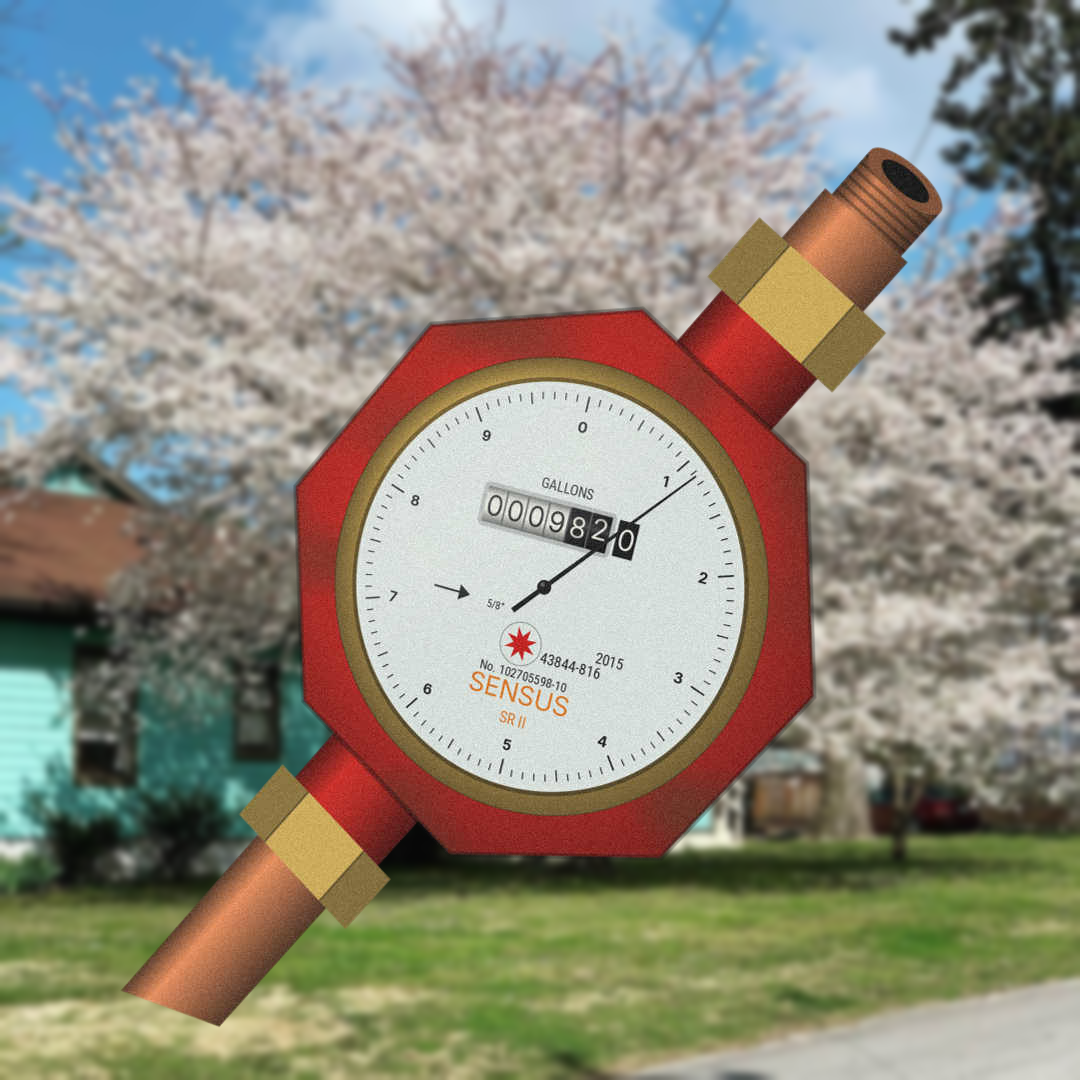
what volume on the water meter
9821.1 gal
